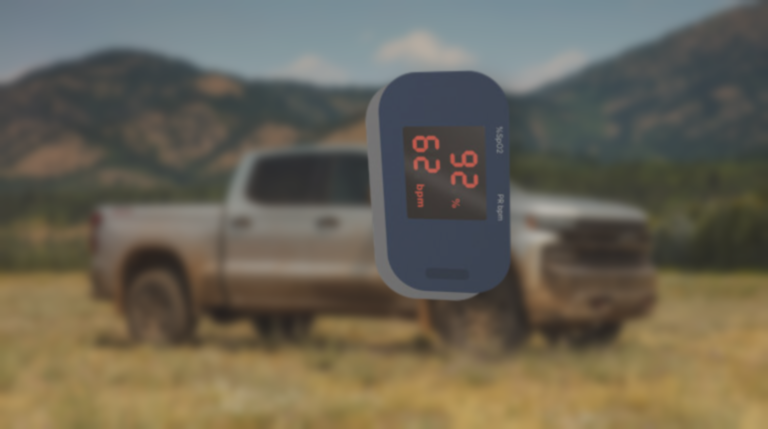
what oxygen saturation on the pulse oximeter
92 %
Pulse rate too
62 bpm
